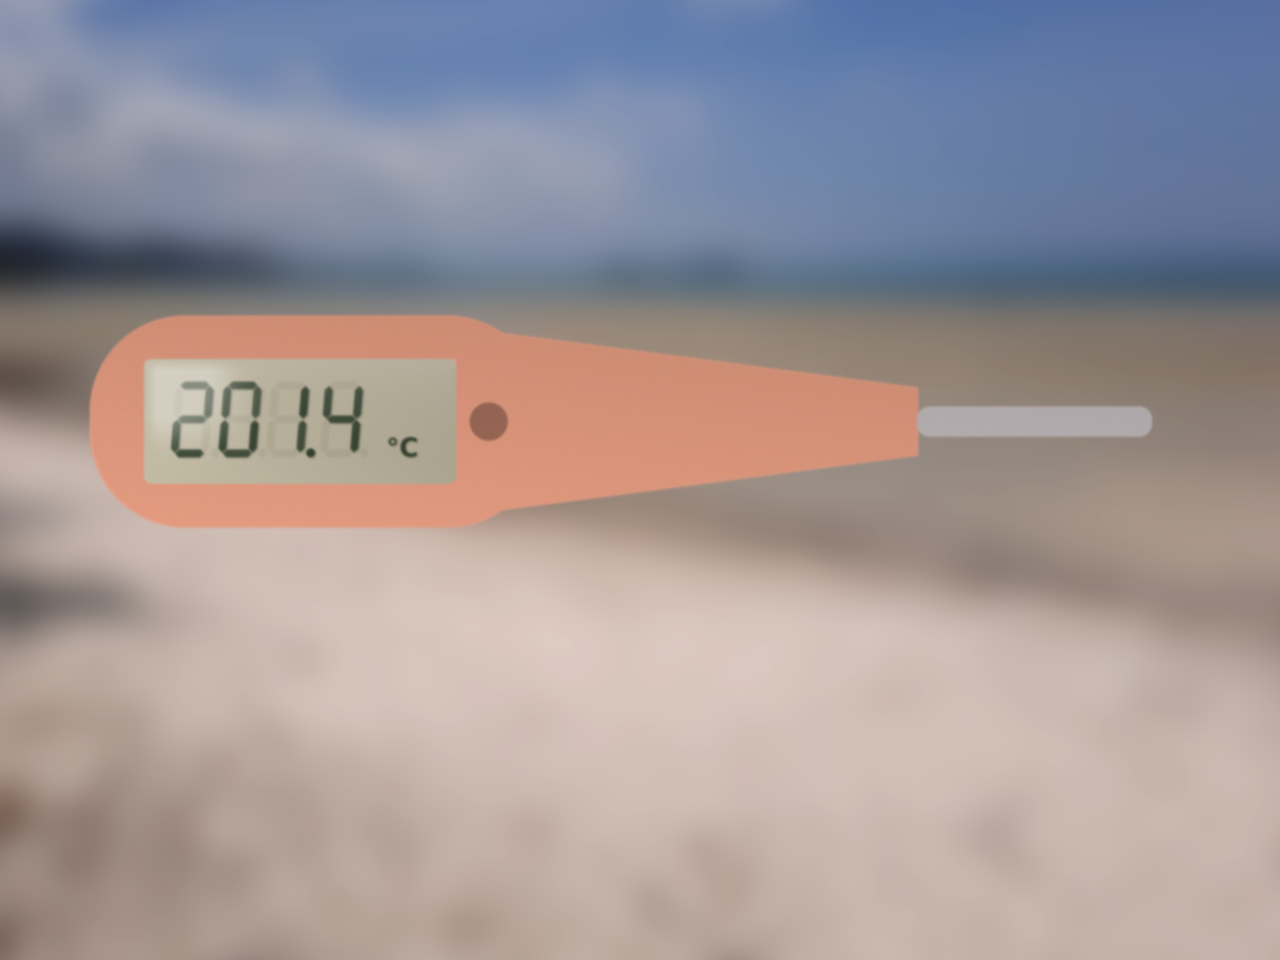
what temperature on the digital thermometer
201.4 °C
